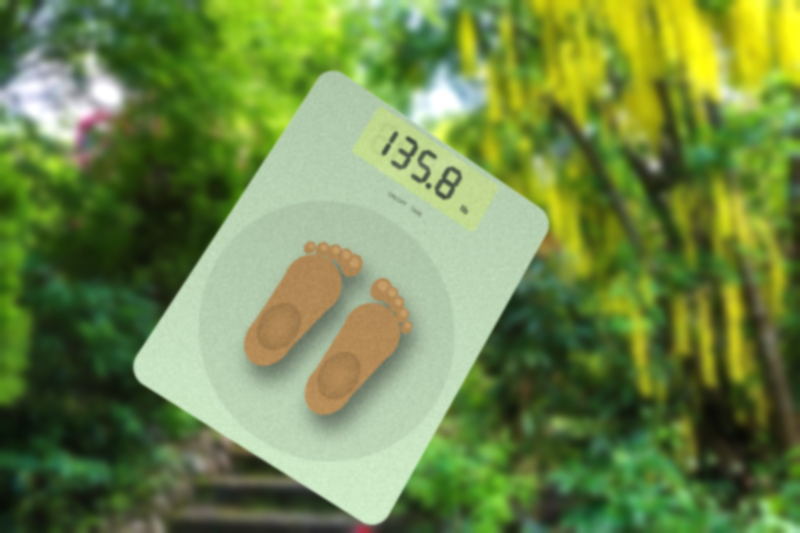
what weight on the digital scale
135.8 lb
